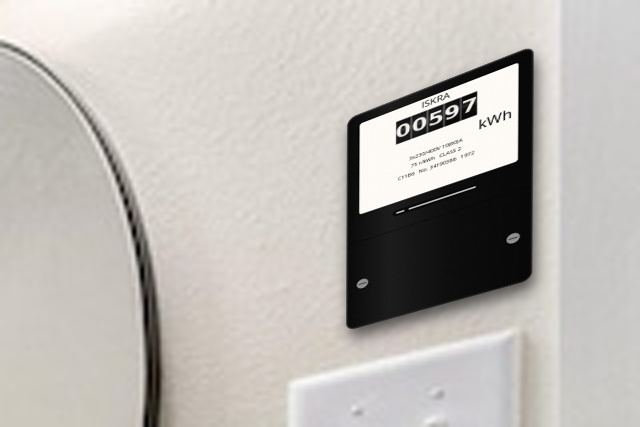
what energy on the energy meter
597 kWh
